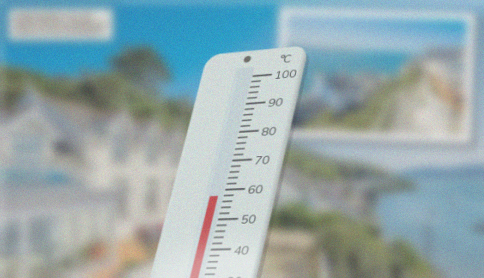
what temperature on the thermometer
58 °C
